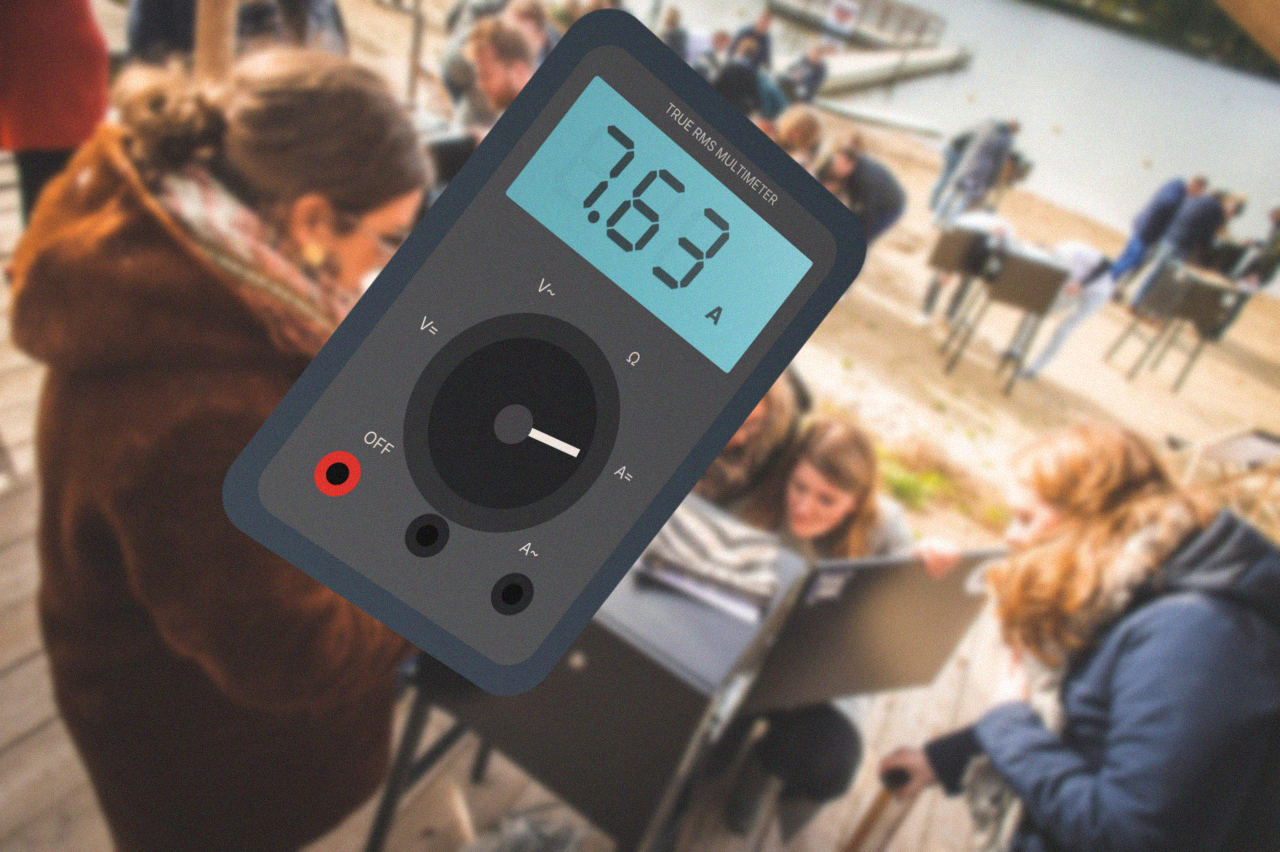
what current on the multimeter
7.63 A
